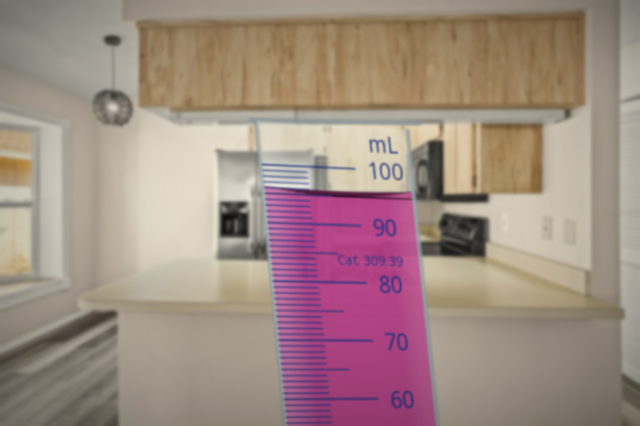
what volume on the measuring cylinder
95 mL
